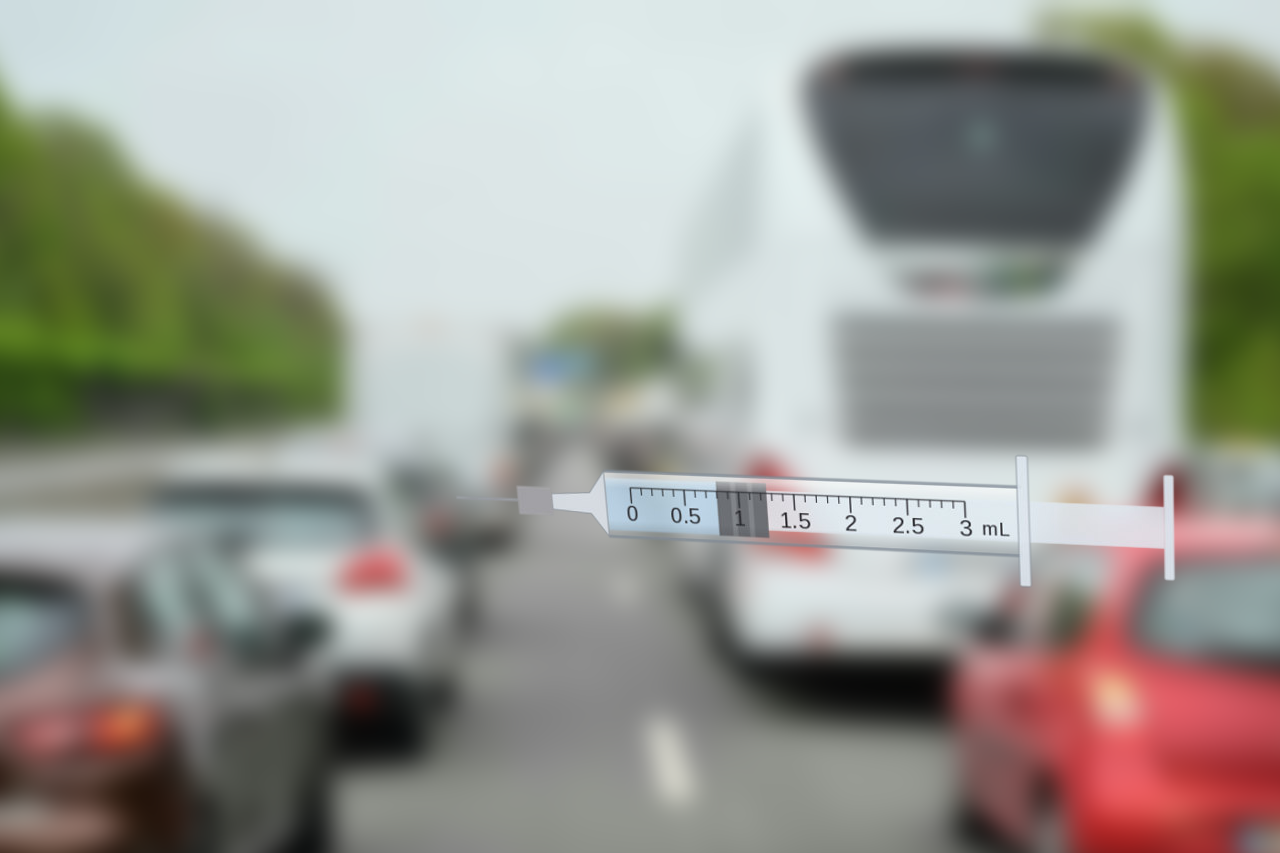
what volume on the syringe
0.8 mL
